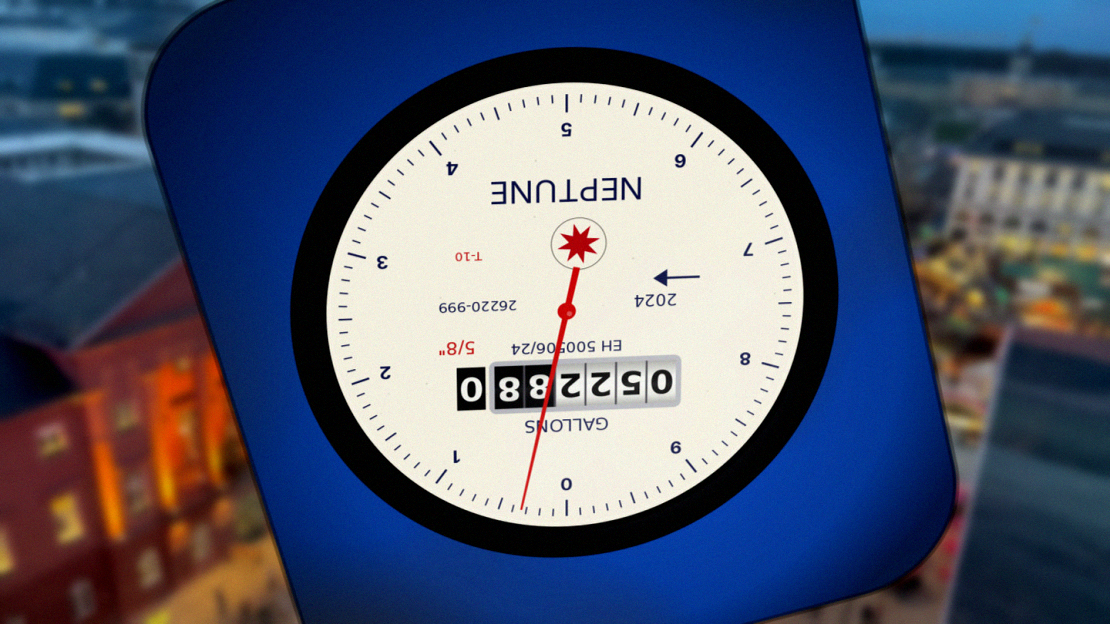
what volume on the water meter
522880.3 gal
